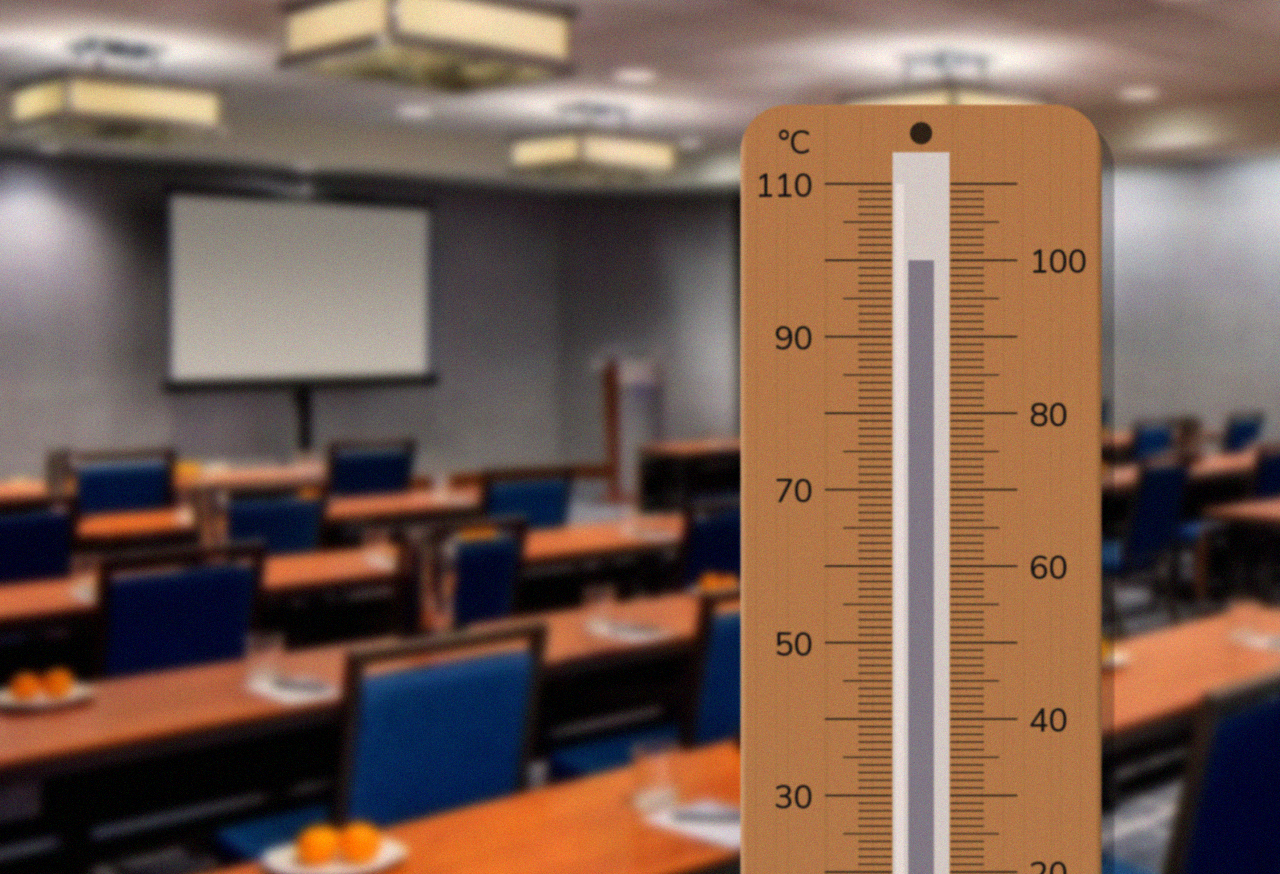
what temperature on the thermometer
100 °C
